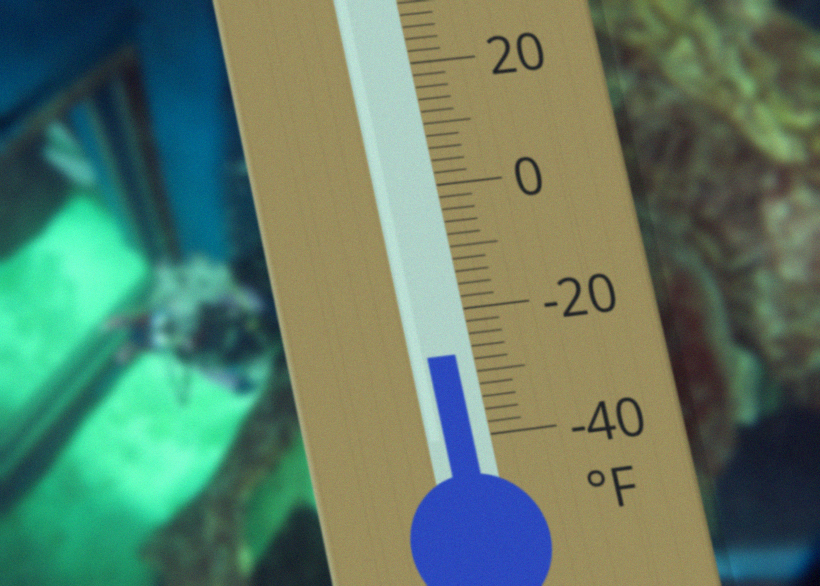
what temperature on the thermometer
-27 °F
